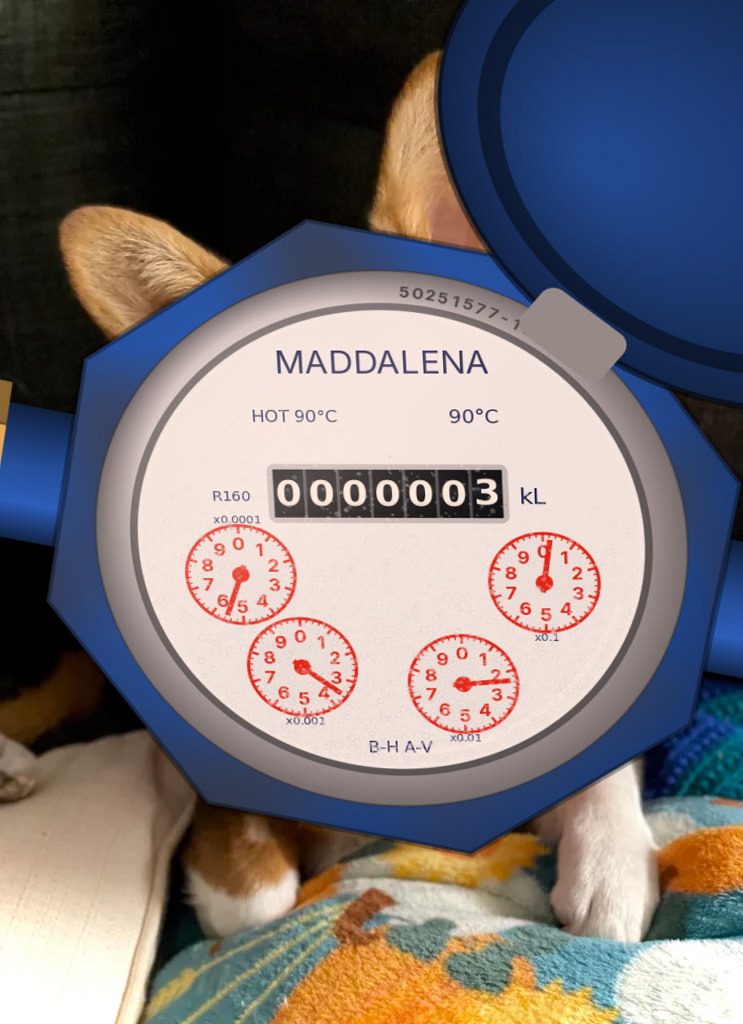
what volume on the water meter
3.0235 kL
